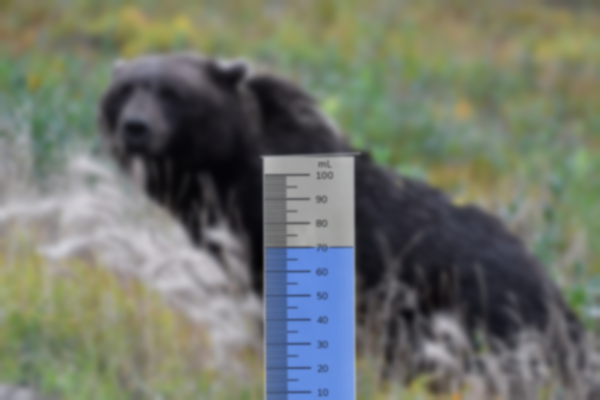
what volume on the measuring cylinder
70 mL
